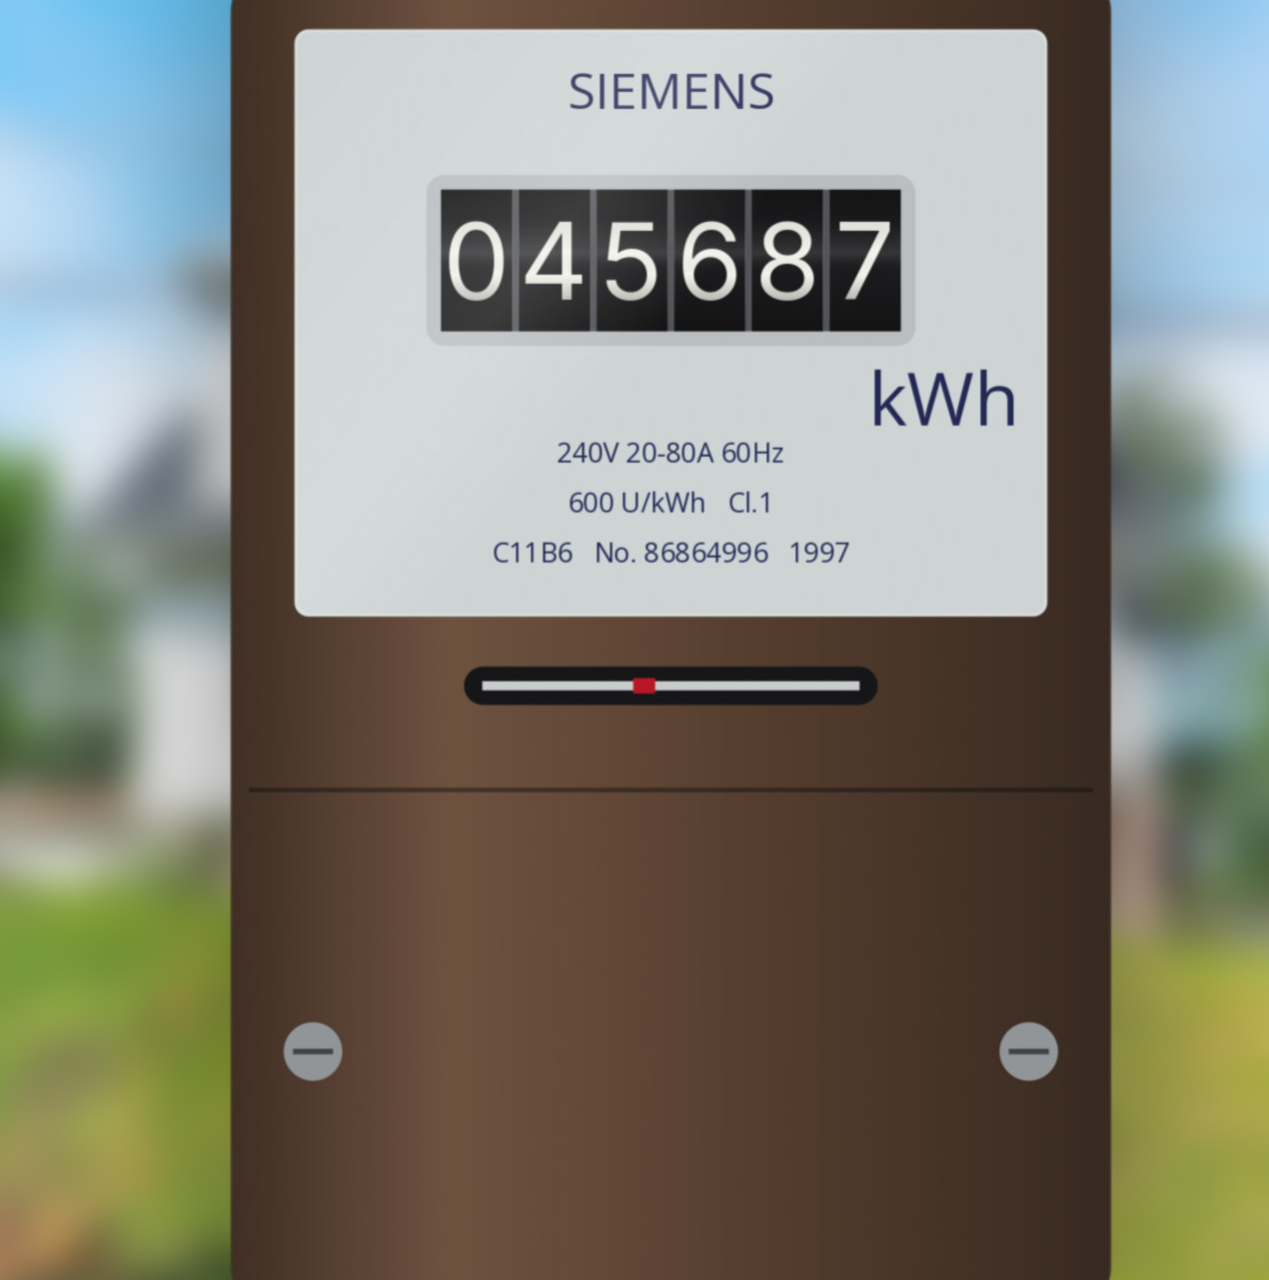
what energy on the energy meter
45687 kWh
